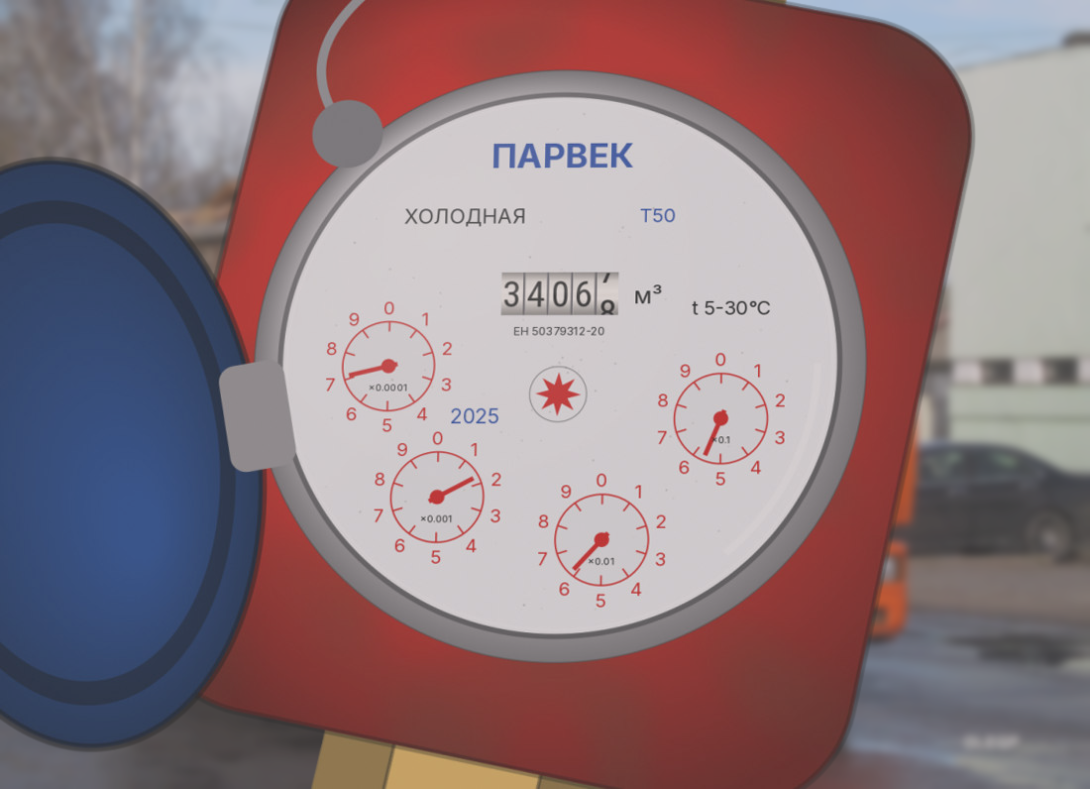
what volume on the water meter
34067.5617 m³
